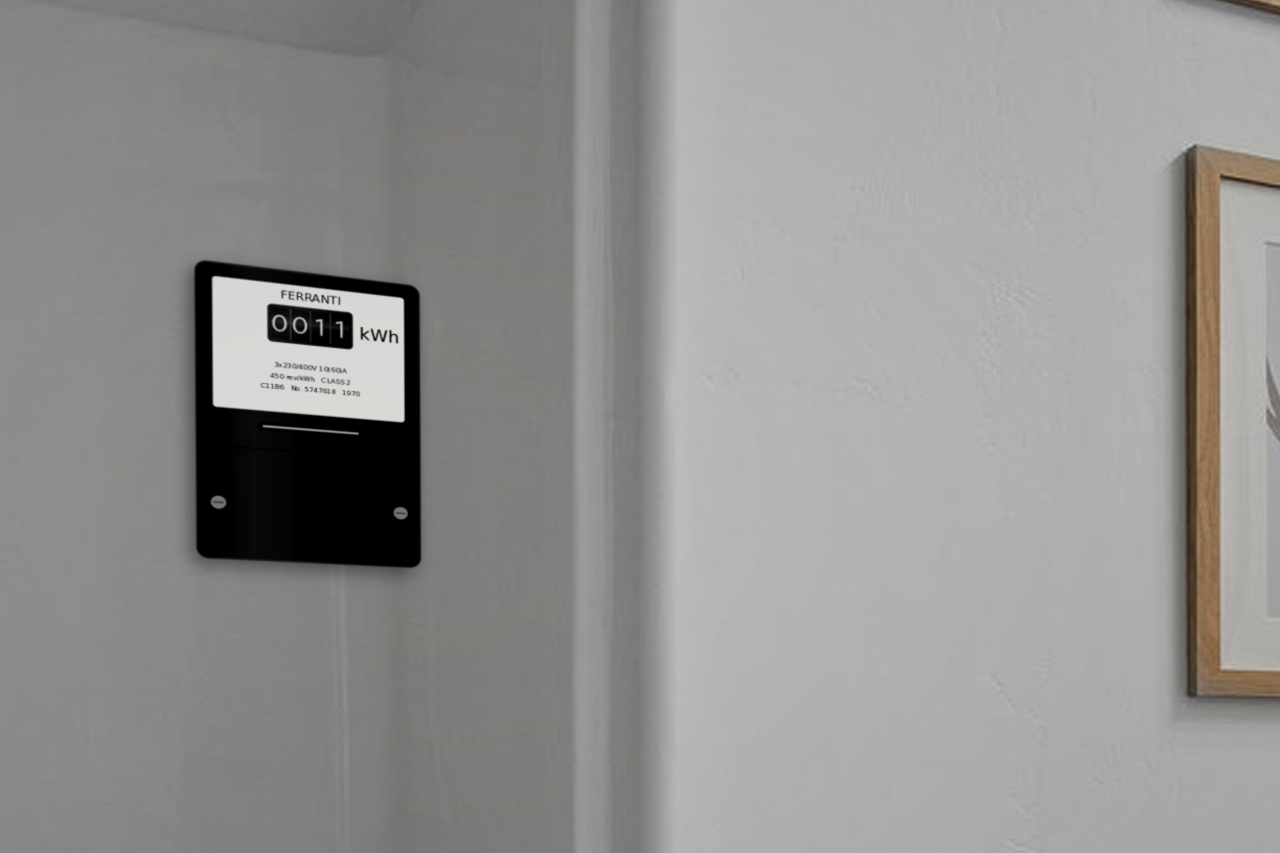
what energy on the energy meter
11 kWh
